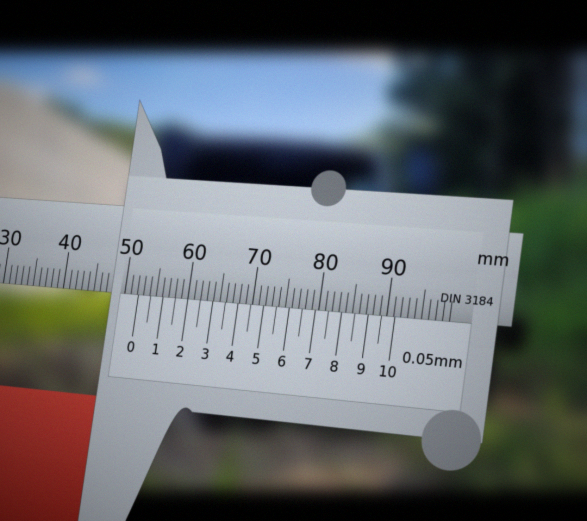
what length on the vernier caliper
52.2 mm
